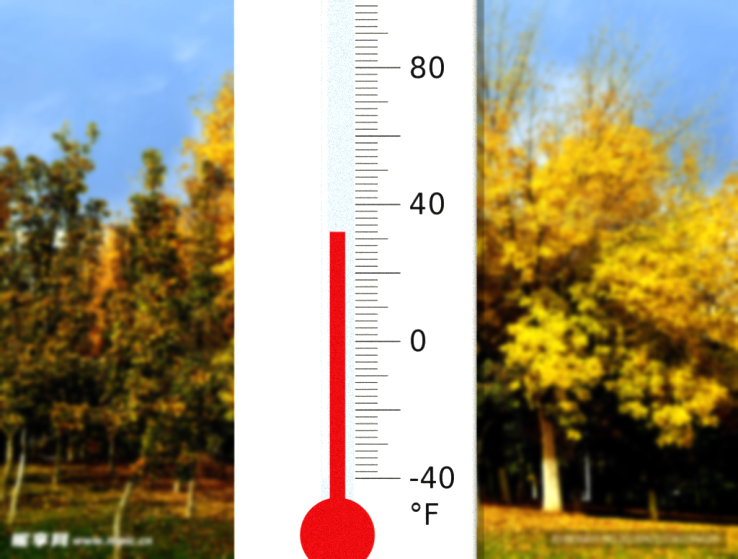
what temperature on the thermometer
32 °F
